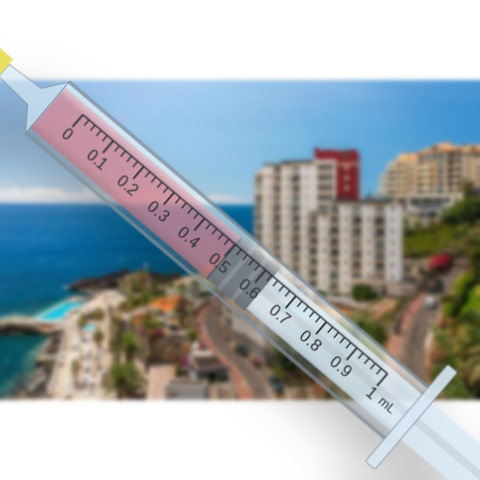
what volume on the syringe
0.5 mL
